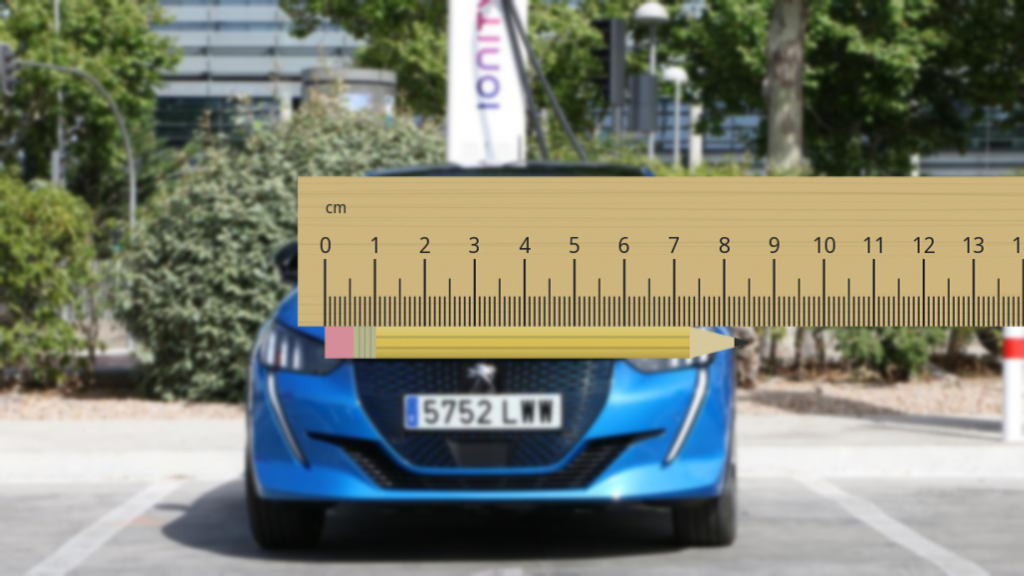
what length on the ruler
8.5 cm
